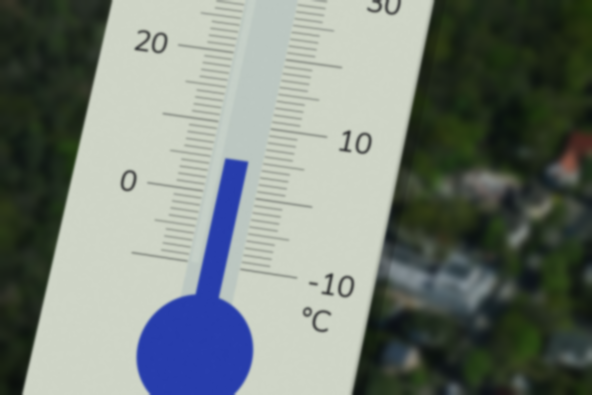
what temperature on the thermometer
5 °C
